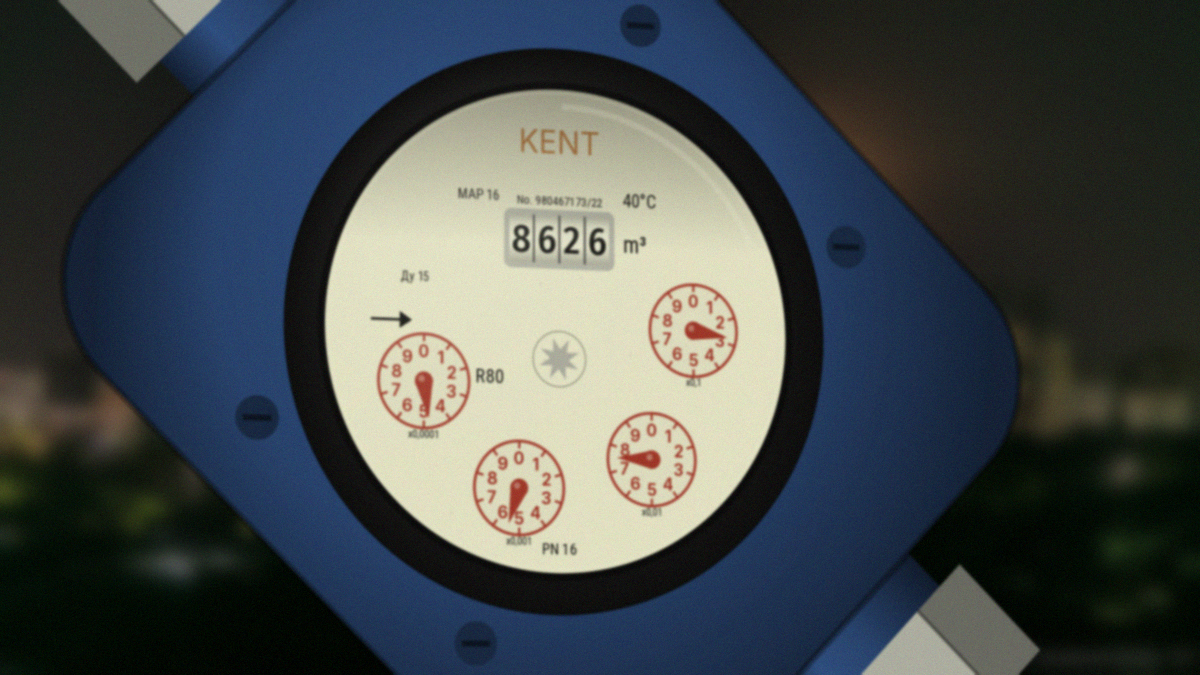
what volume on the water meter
8626.2754 m³
